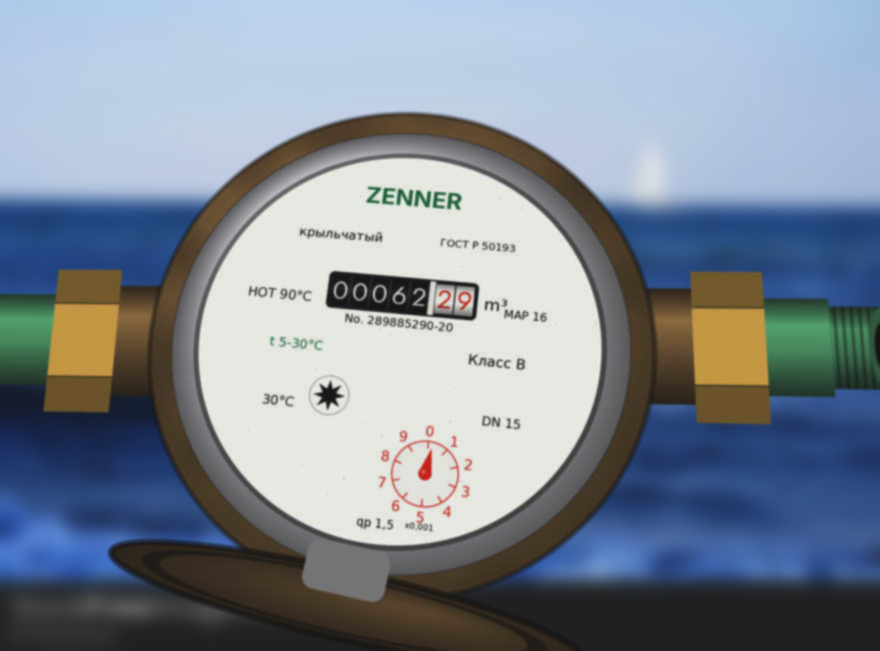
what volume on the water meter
62.290 m³
